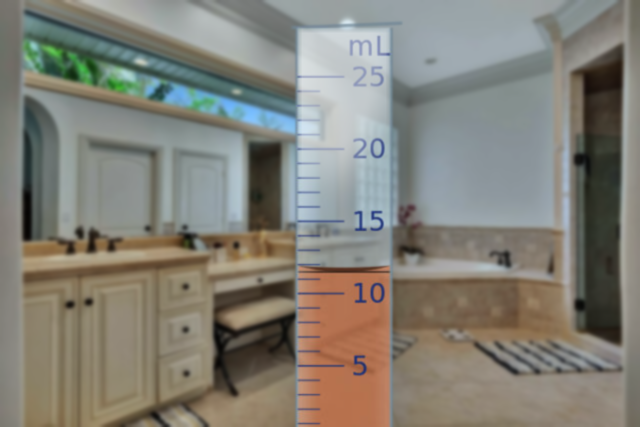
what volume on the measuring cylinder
11.5 mL
